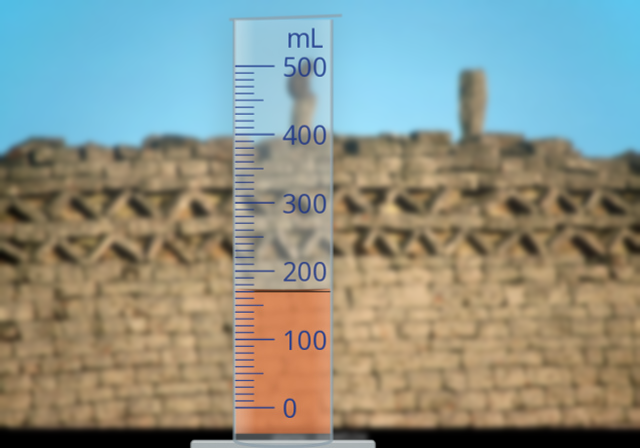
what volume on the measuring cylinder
170 mL
